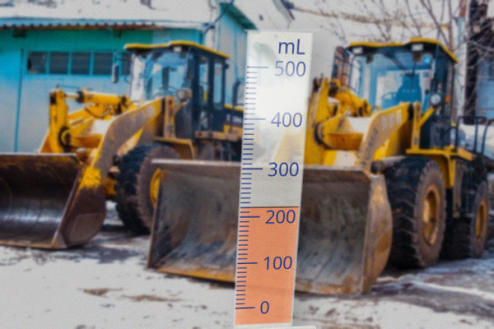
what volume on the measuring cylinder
220 mL
